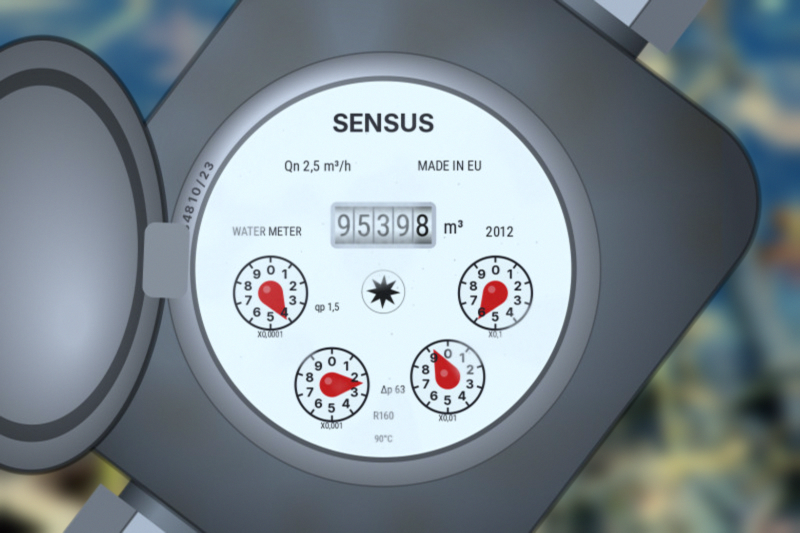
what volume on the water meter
95398.5924 m³
